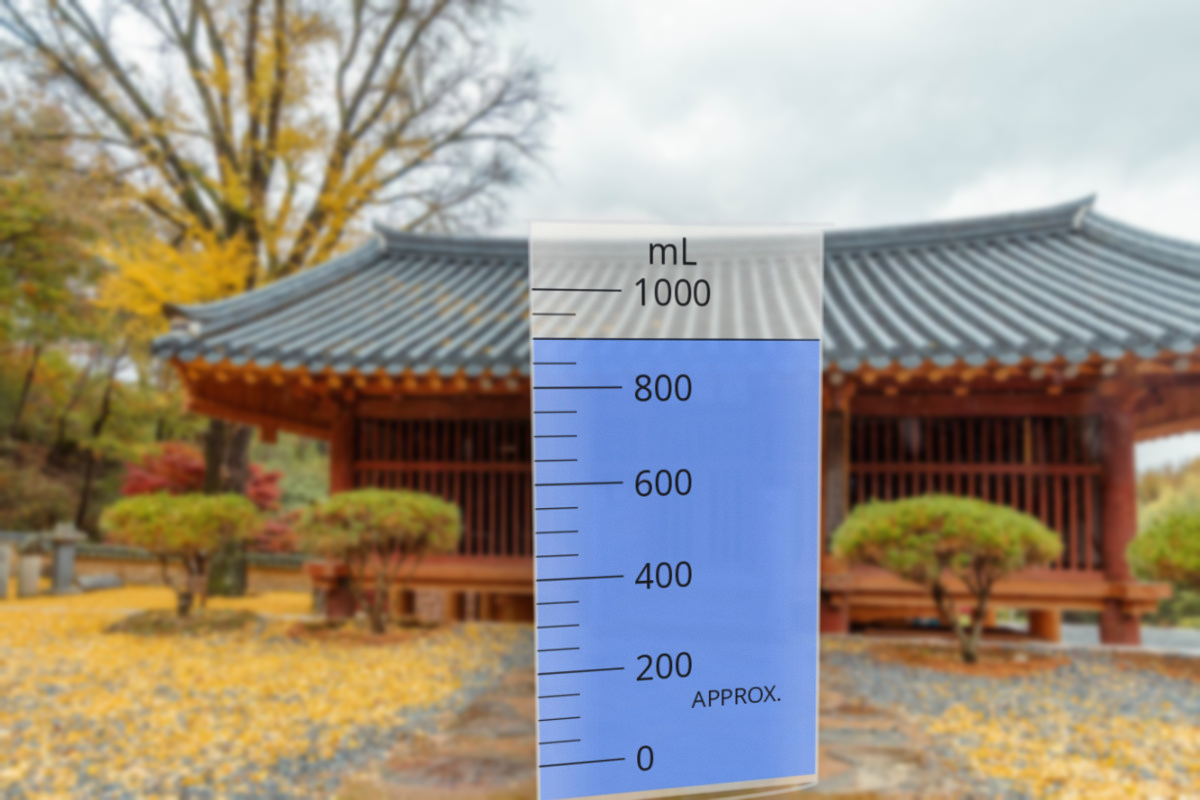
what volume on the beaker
900 mL
